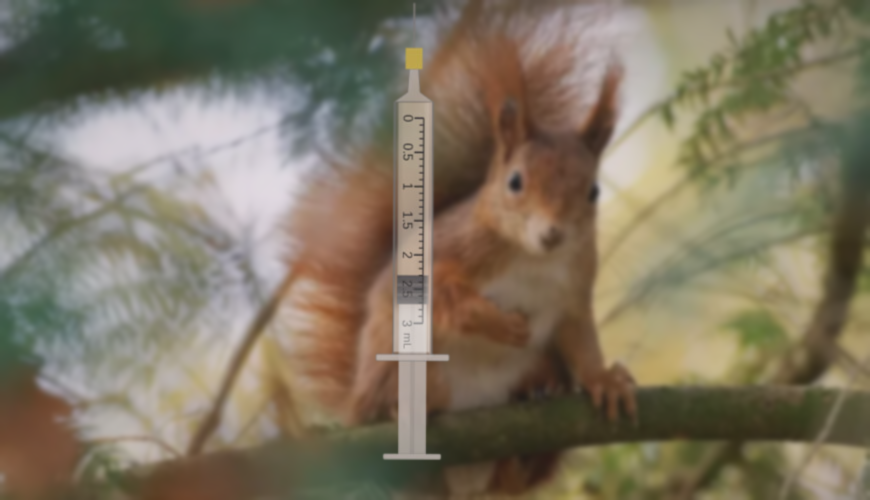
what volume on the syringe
2.3 mL
